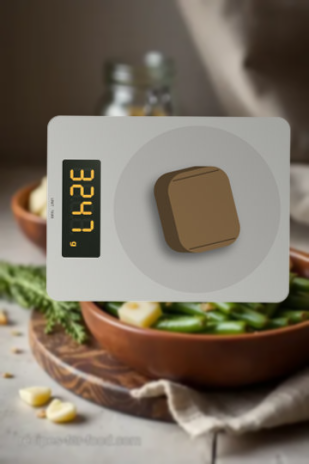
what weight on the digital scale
3247 g
